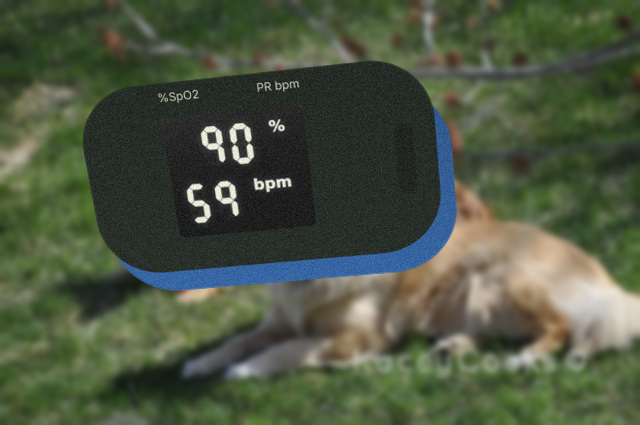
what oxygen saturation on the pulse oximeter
90 %
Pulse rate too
59 bpm
